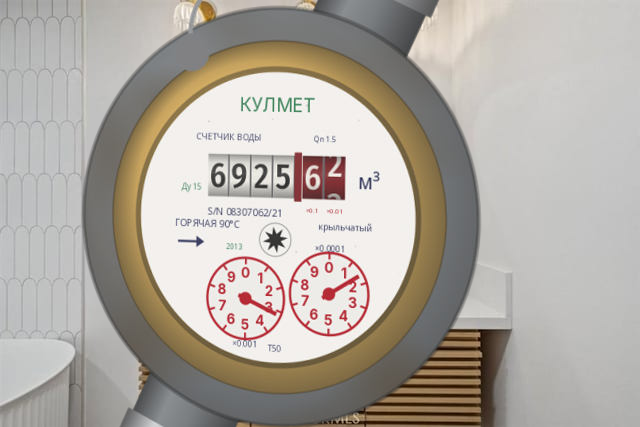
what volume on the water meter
6925.6231 m³
